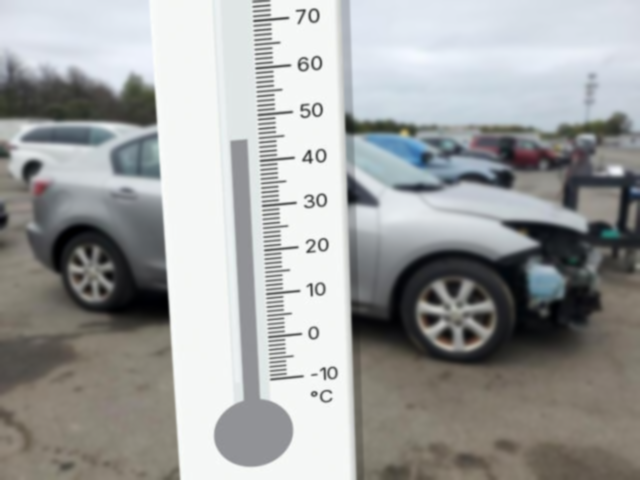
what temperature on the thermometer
45 °C
